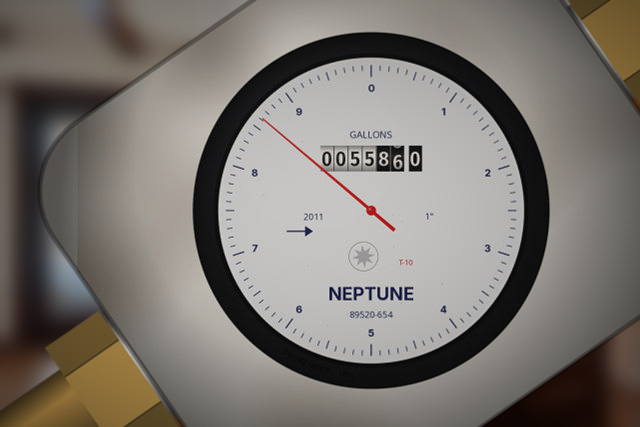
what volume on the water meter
55858.6 gal
